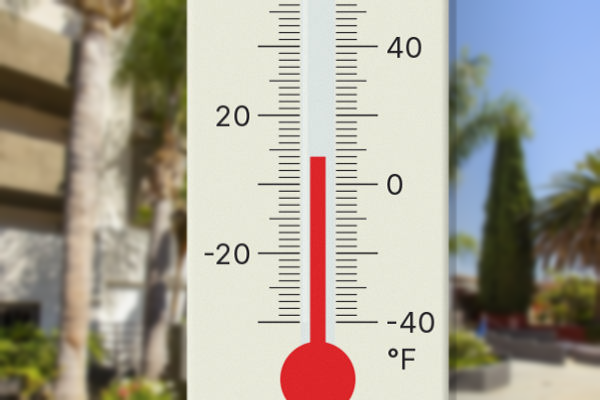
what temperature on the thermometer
8 °F
